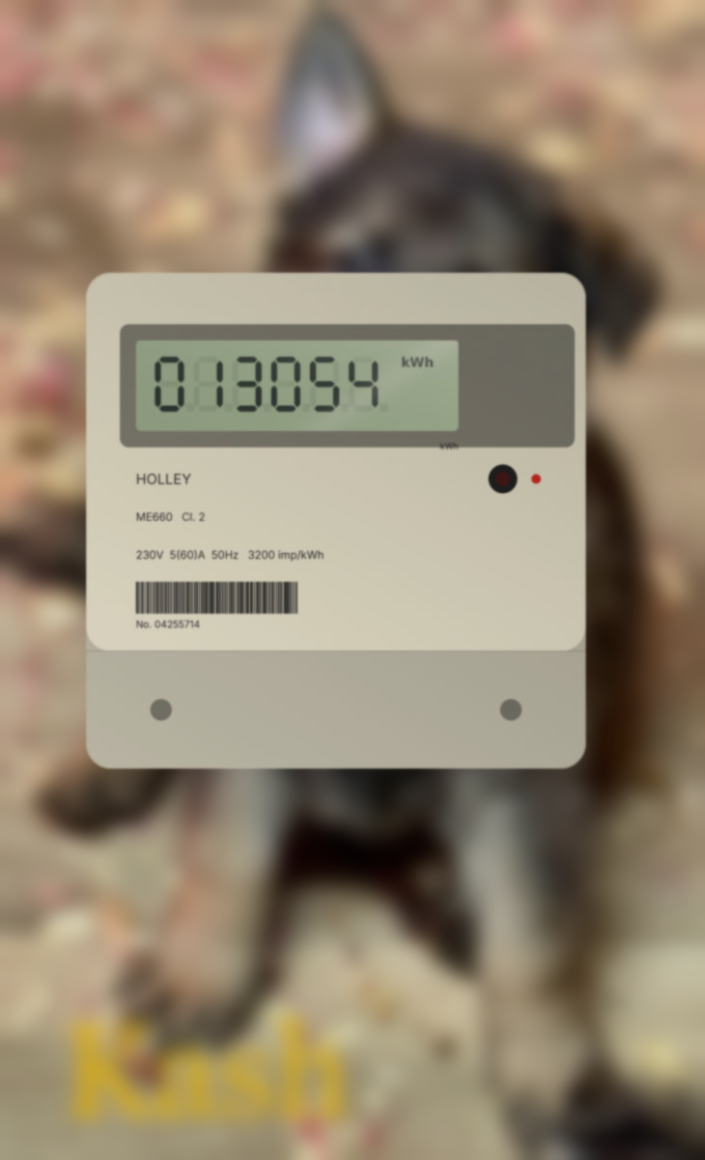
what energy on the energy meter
13054 kWh
